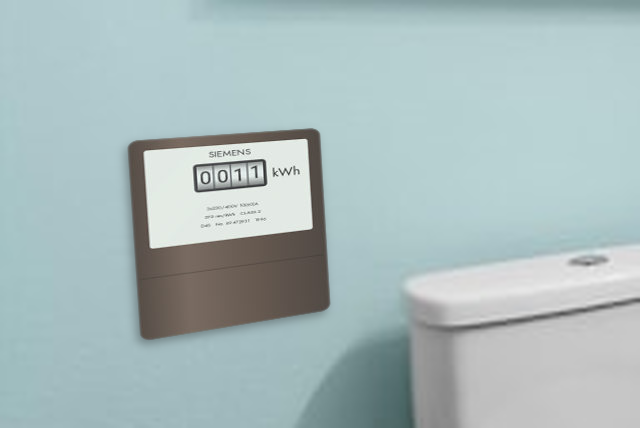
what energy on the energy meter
11 kWh
